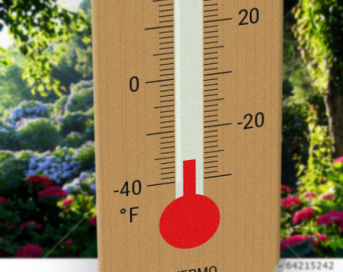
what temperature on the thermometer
-32 °F
